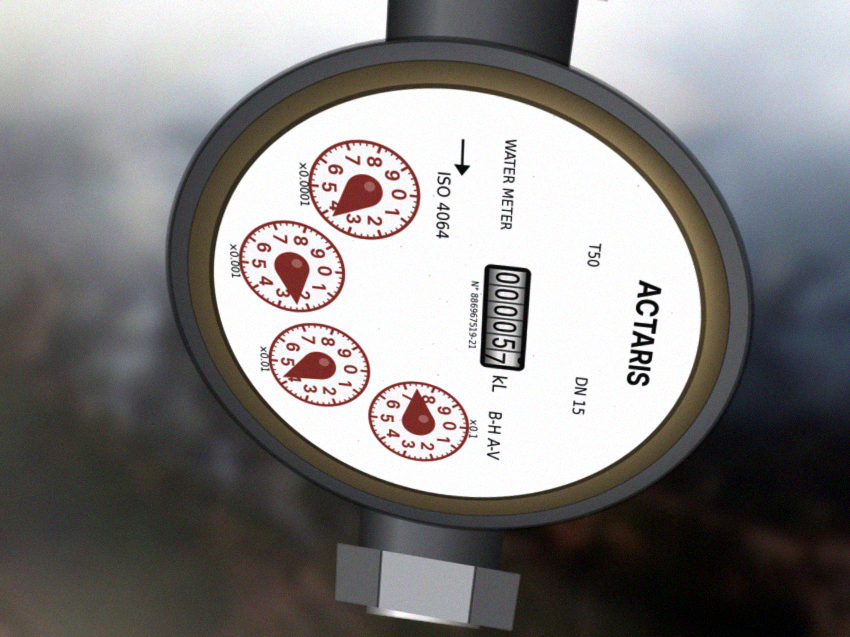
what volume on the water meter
56.7423 kL
